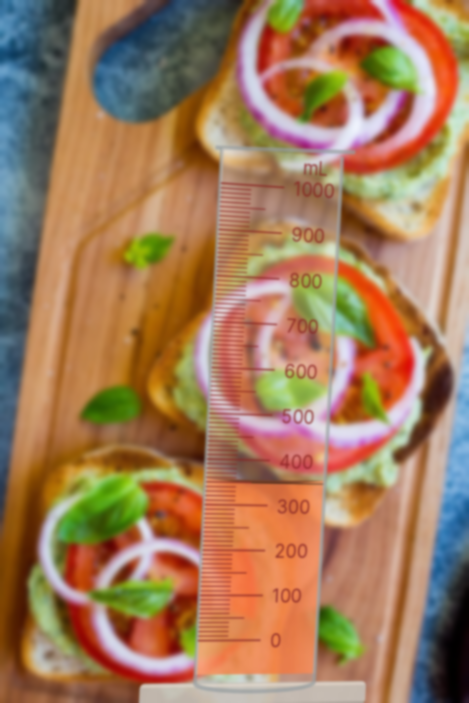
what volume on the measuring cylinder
350 mL
